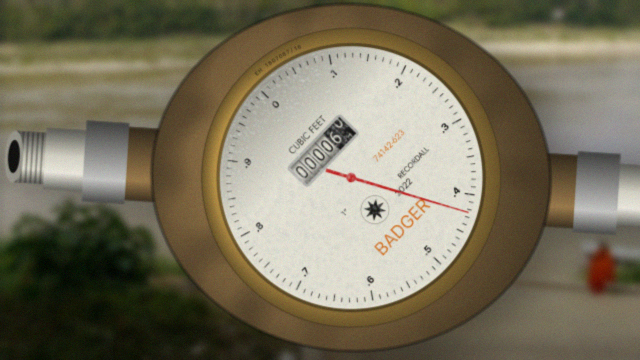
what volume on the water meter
60.42 ft³
